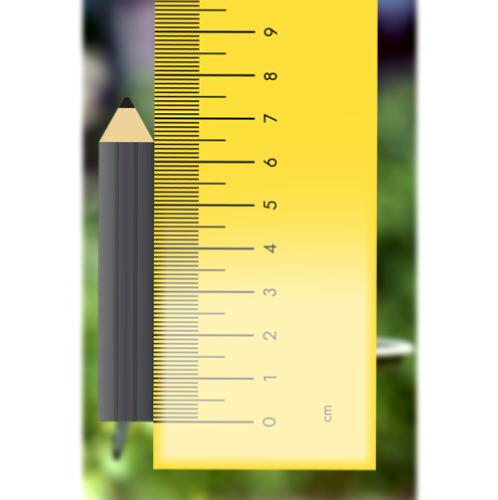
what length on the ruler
7.5 cm
